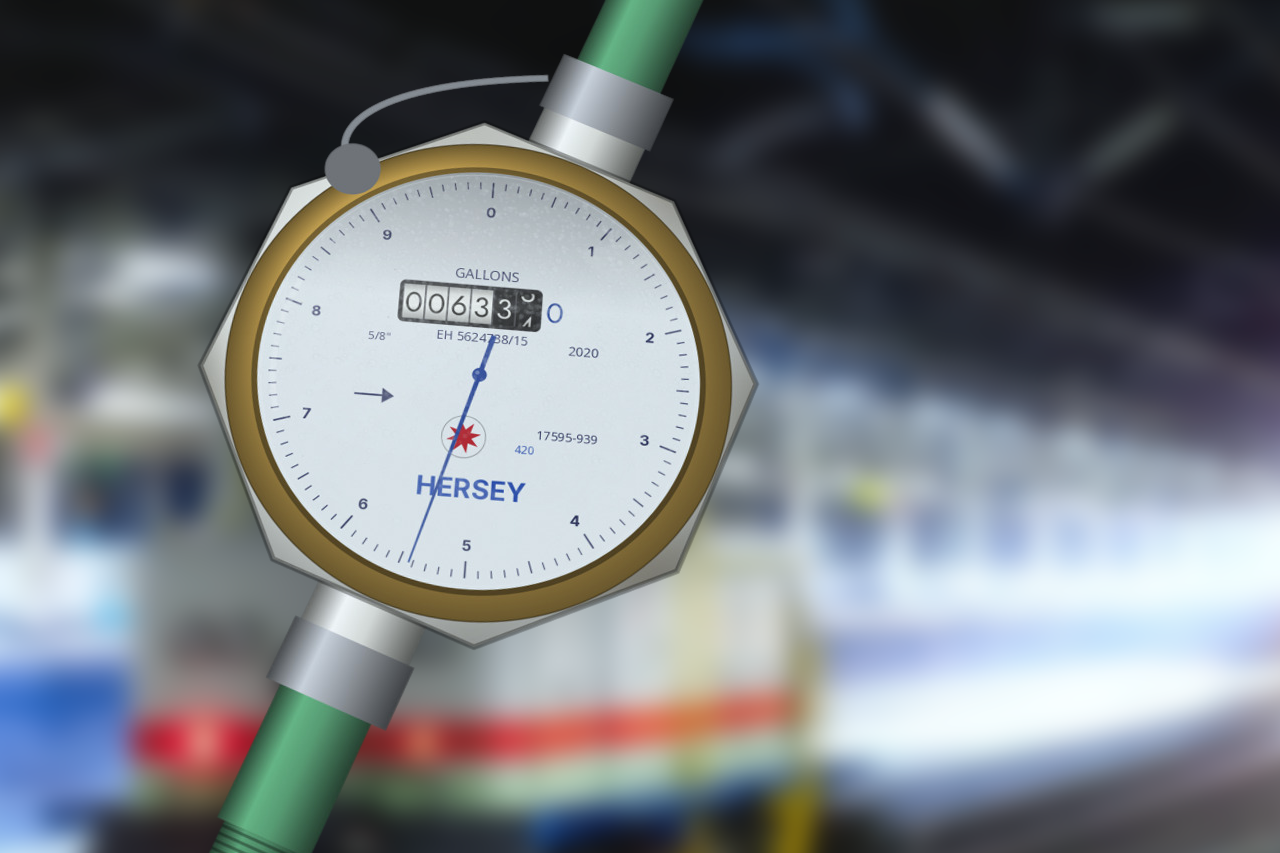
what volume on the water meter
63335.4 gal
